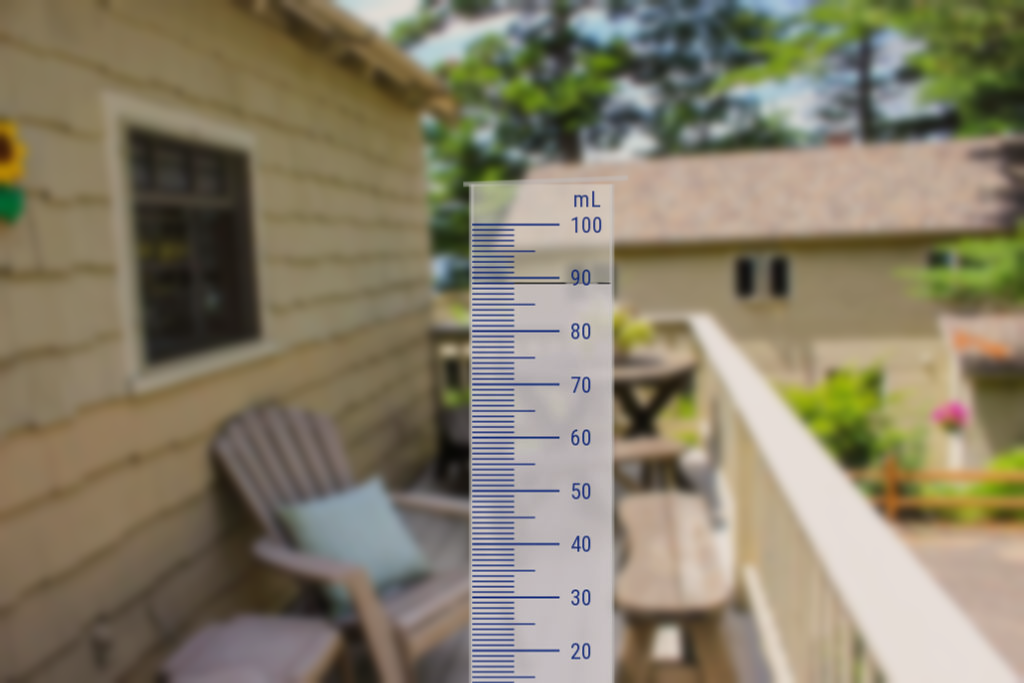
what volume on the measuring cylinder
89 mL
